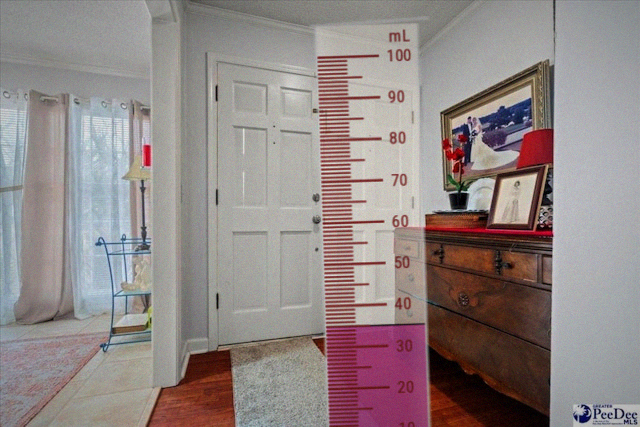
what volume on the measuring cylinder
35 mL
